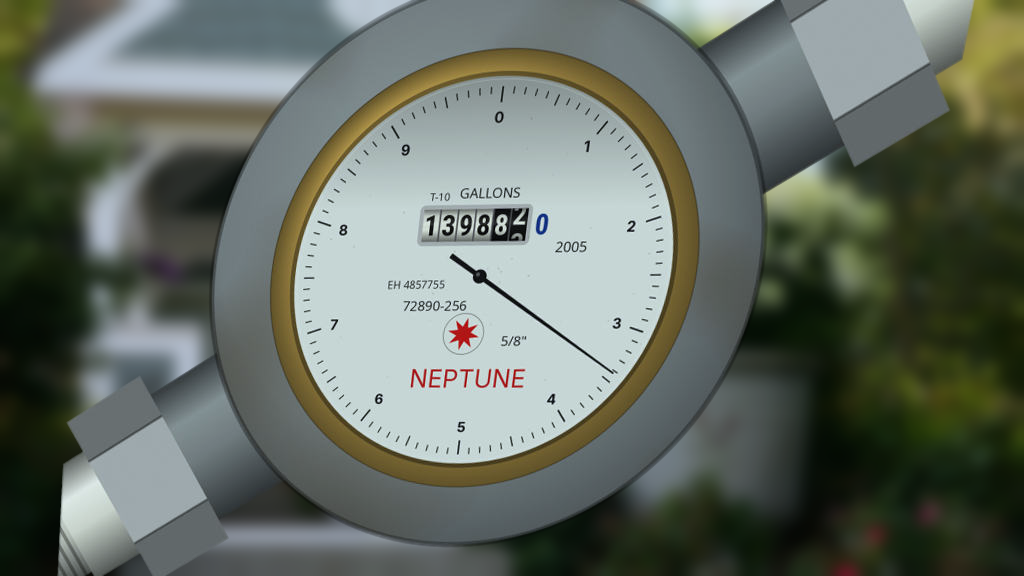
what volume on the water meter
1398823.4 gal
